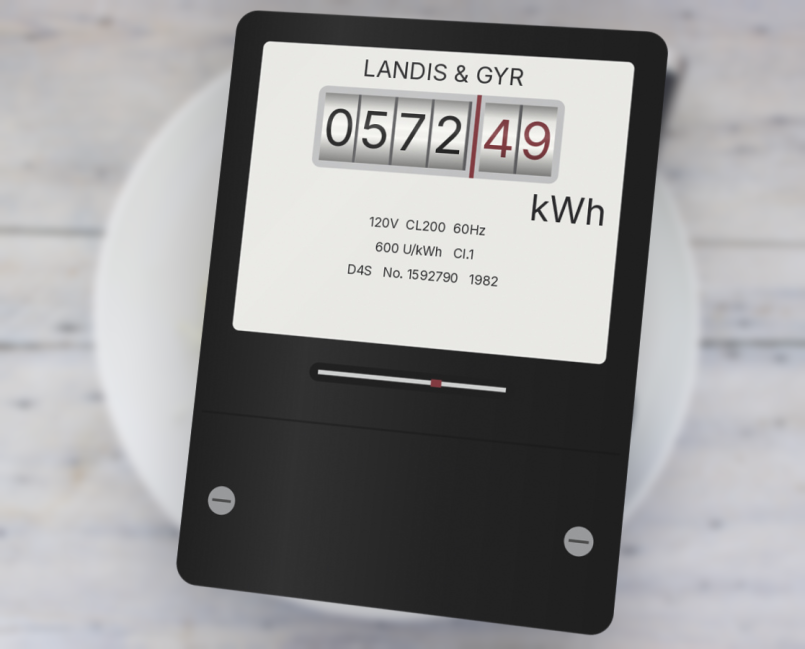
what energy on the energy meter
572.49 kWh
